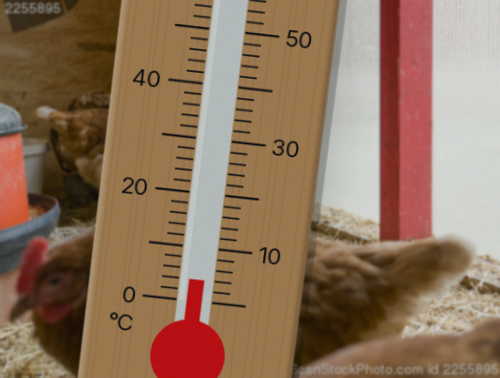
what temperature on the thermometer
4 °C
